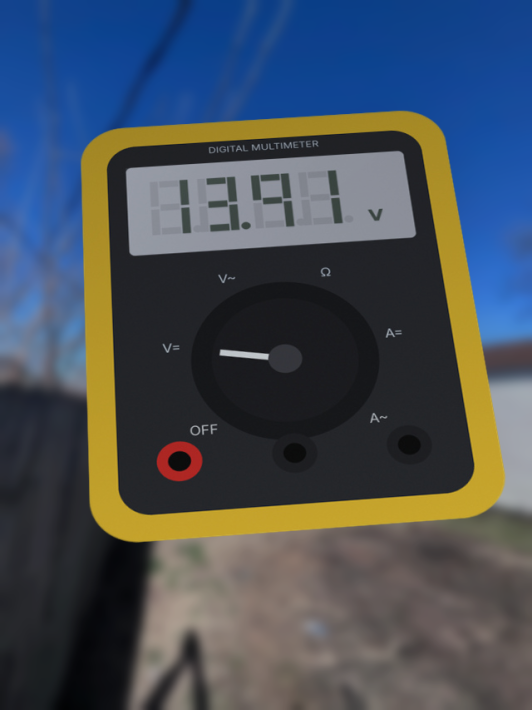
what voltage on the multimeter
13.91 V
